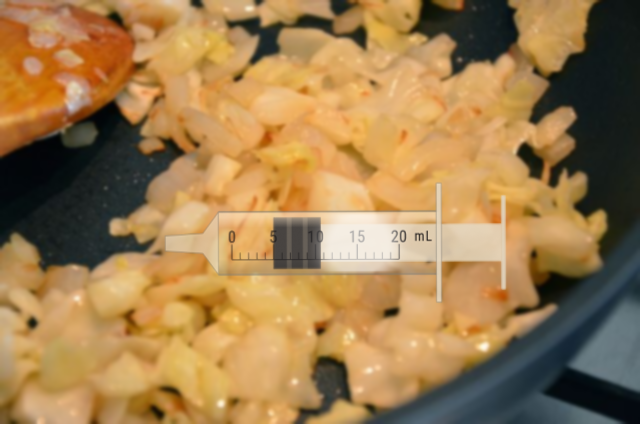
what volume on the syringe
5 mL
